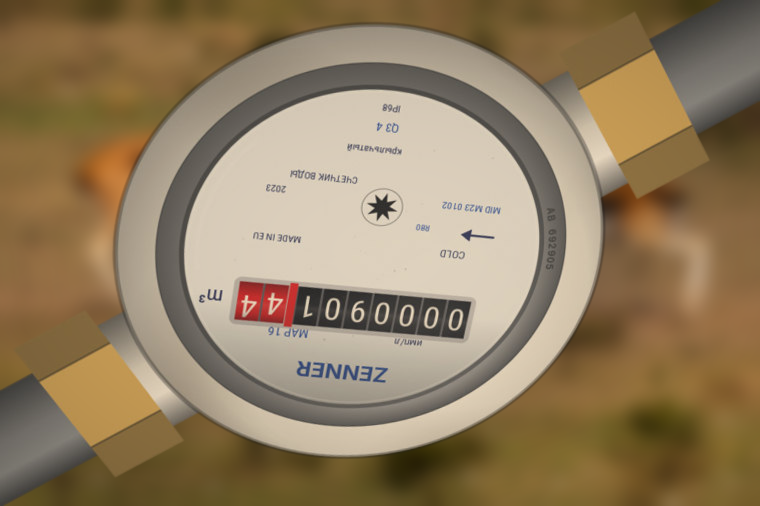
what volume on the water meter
901.44 m³
